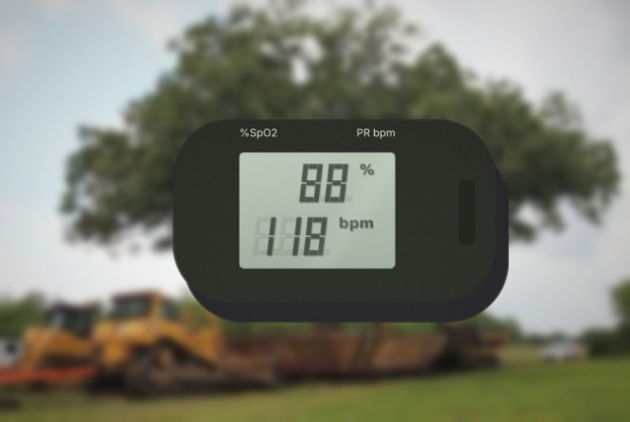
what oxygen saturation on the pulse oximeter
88 %
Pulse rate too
118 bpm
